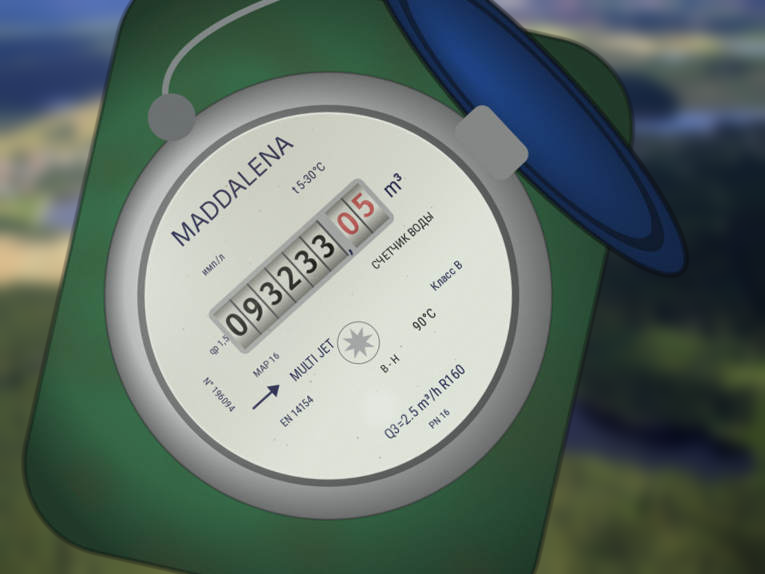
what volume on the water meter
93233.05 m³
